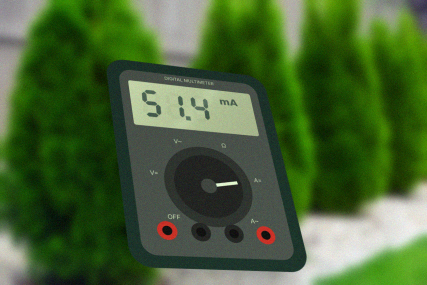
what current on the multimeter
51.4 mA
